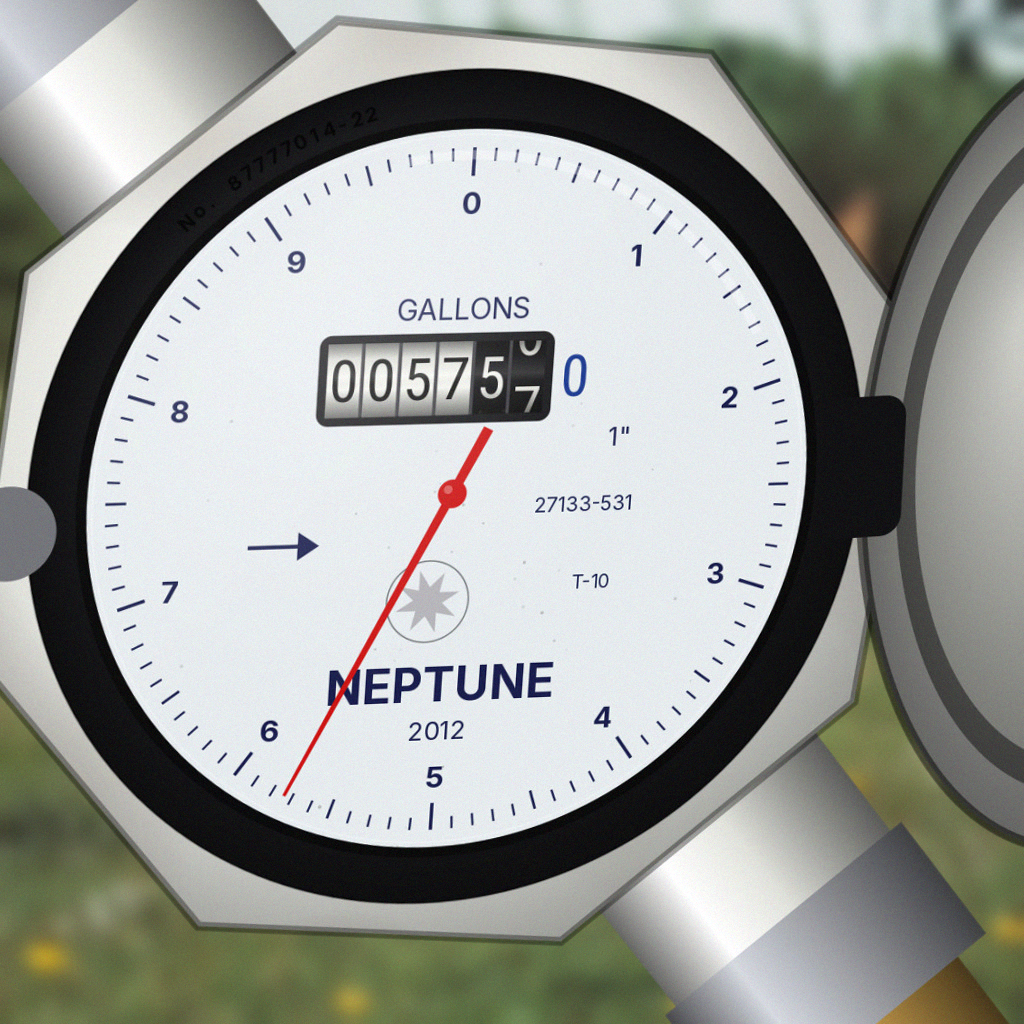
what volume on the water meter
57565.7 gal
